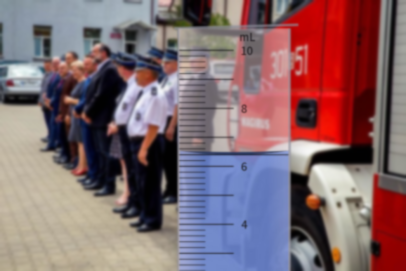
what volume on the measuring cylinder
6.4 mL
